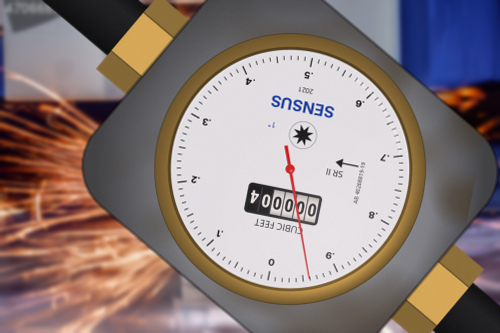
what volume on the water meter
3.94 ft³
